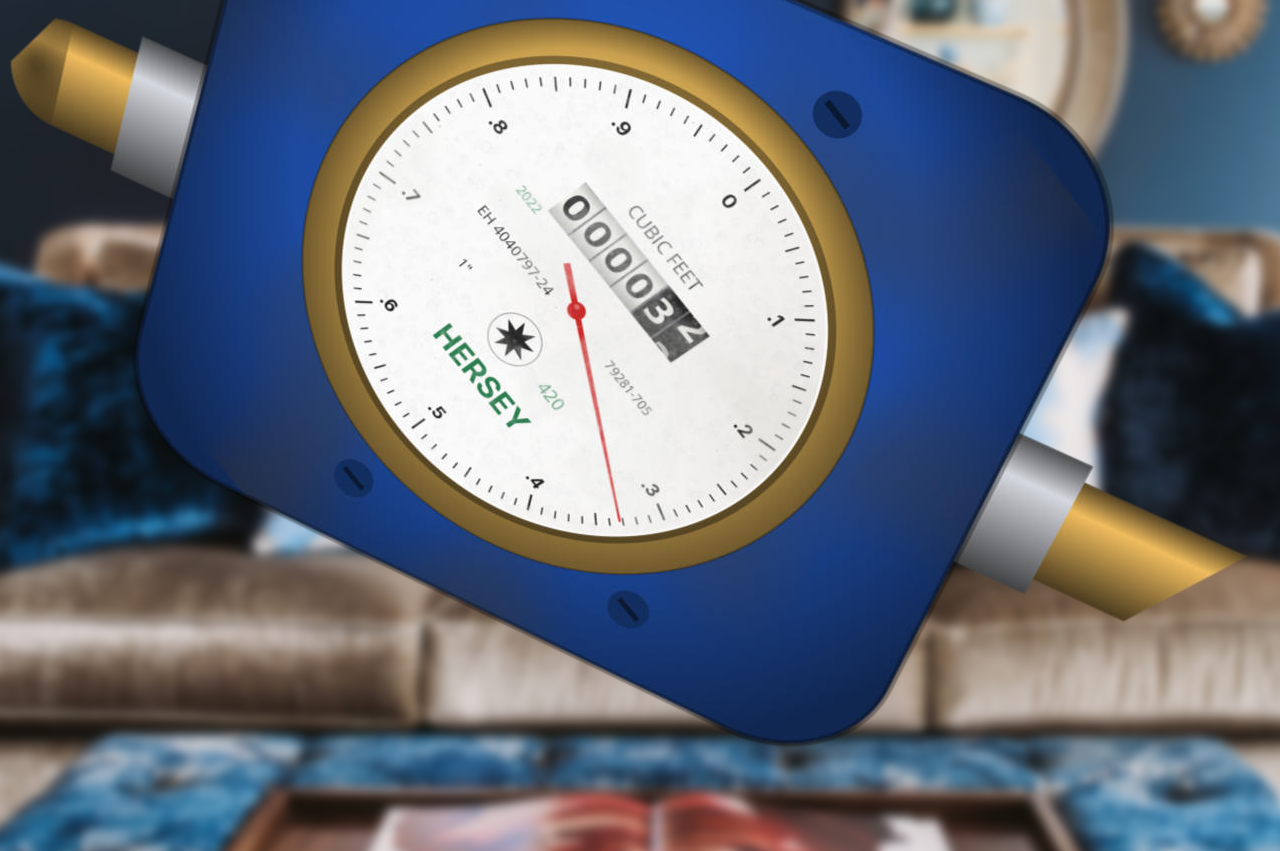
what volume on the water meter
32.33 ft³
